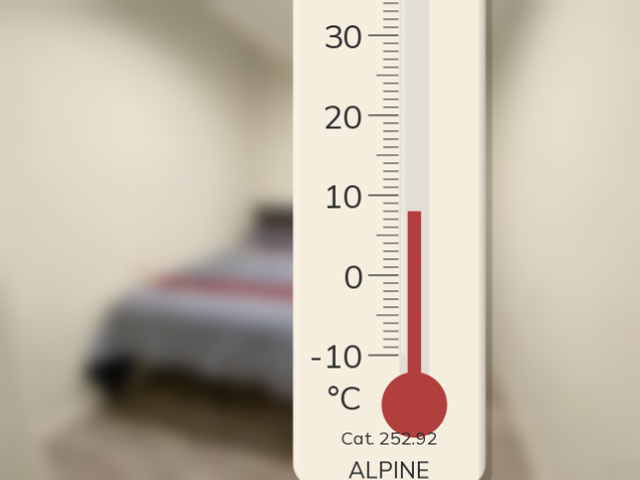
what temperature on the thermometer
8 °C
